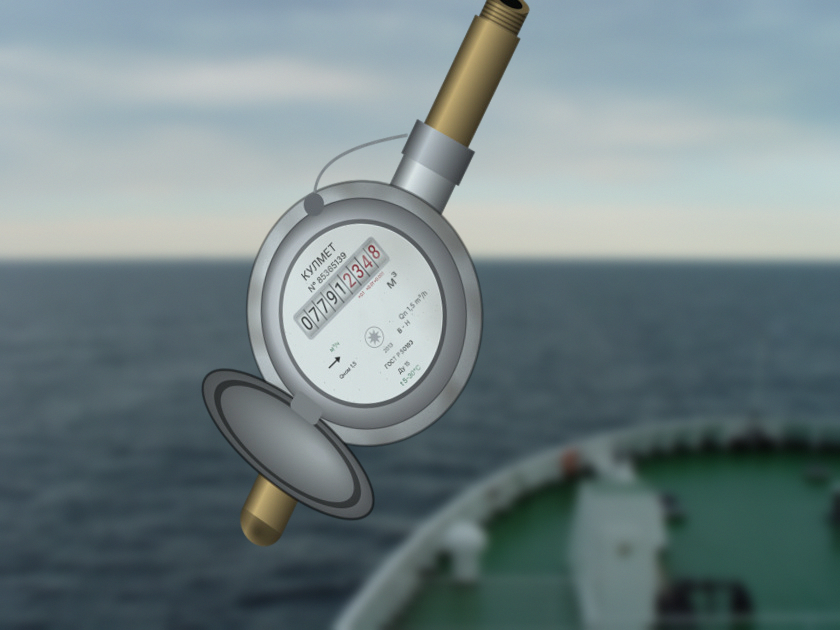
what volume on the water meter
7791.2348 m³
